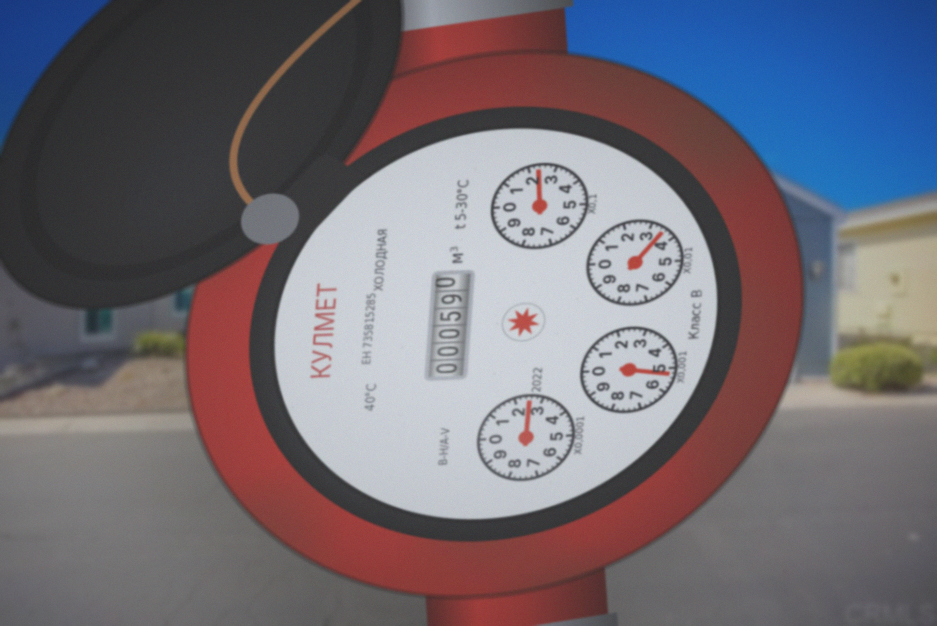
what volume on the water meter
590.2352 m³
